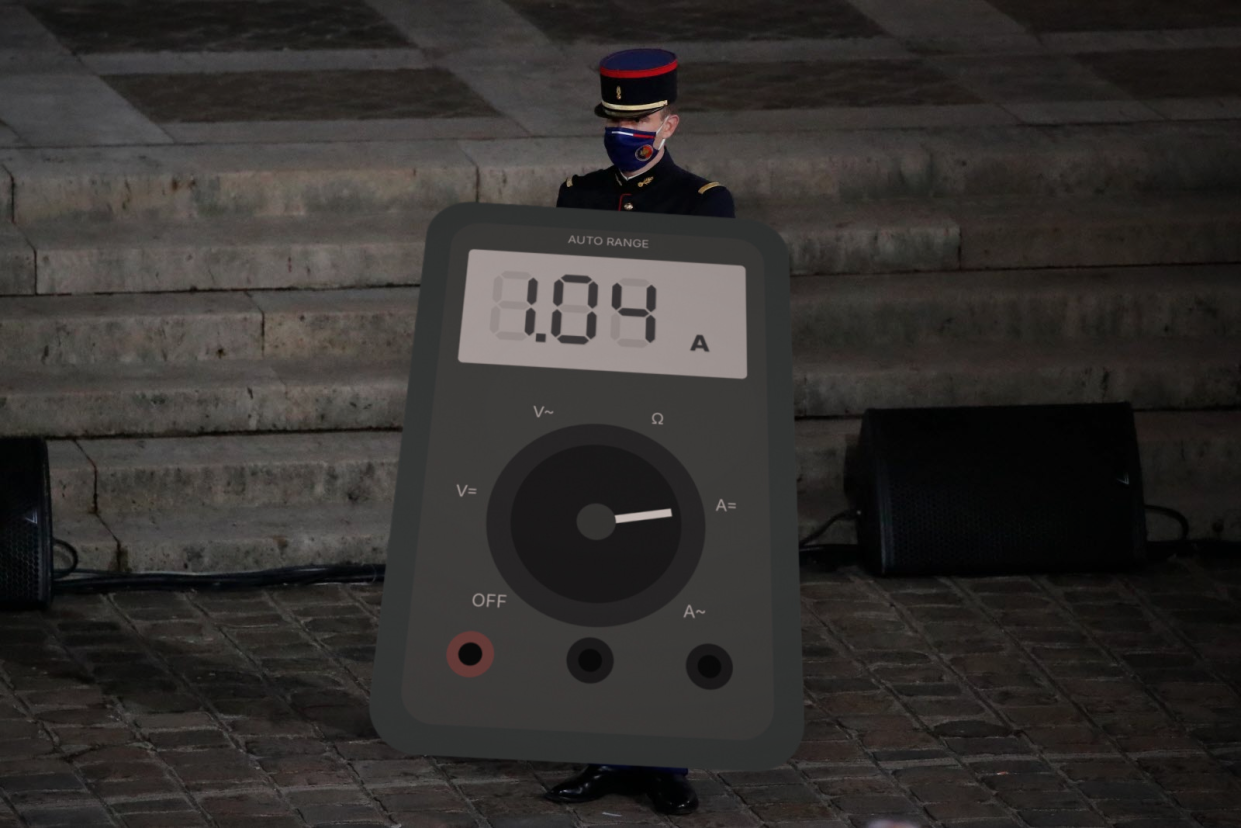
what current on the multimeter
1.04 A
